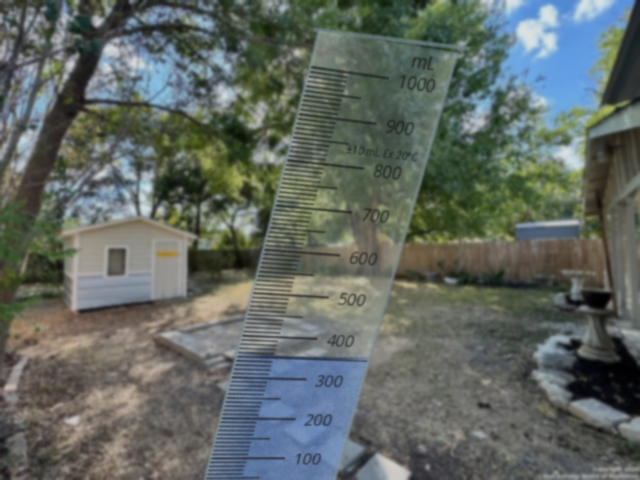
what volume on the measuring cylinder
350 mL
